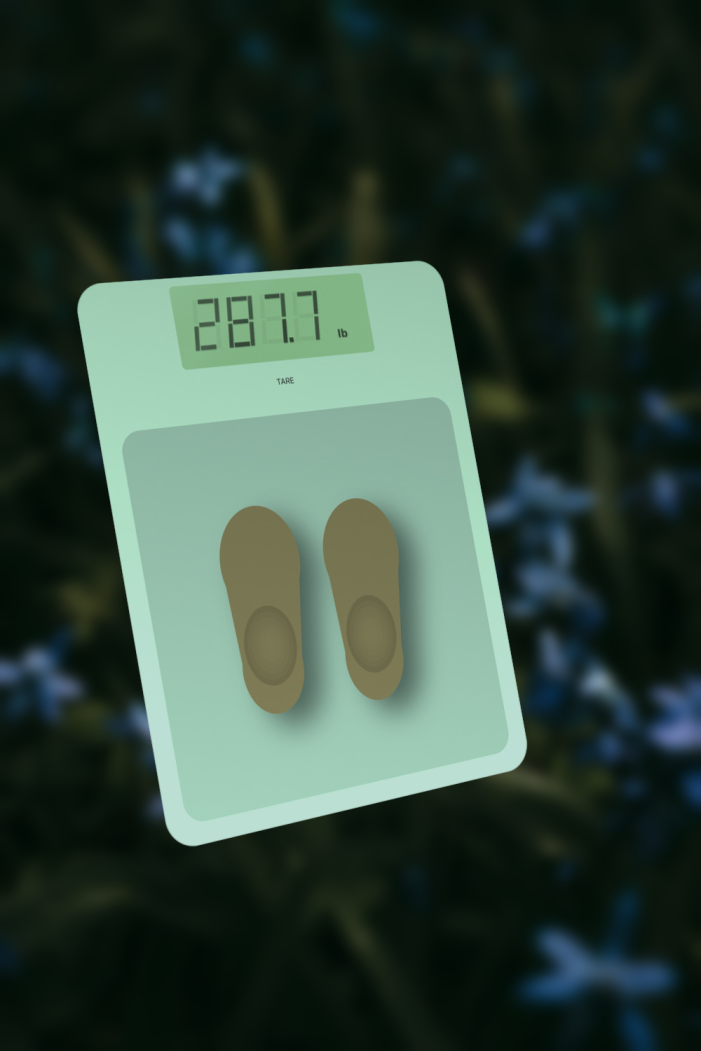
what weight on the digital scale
287.7 lb
